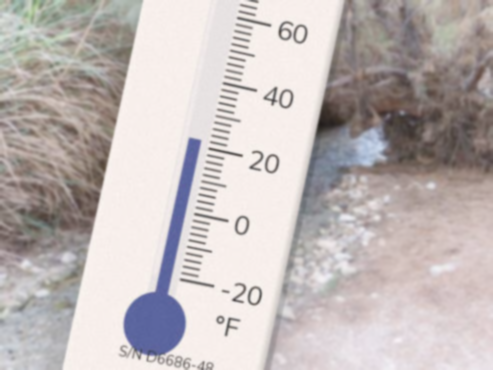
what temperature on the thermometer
22 °F
